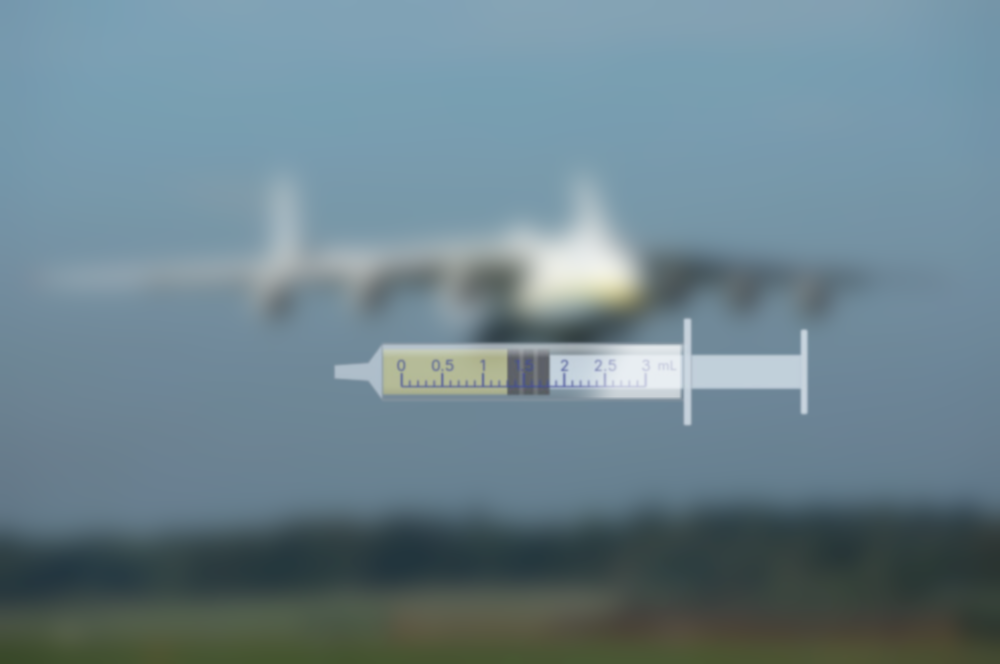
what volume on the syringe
1.3 mL
